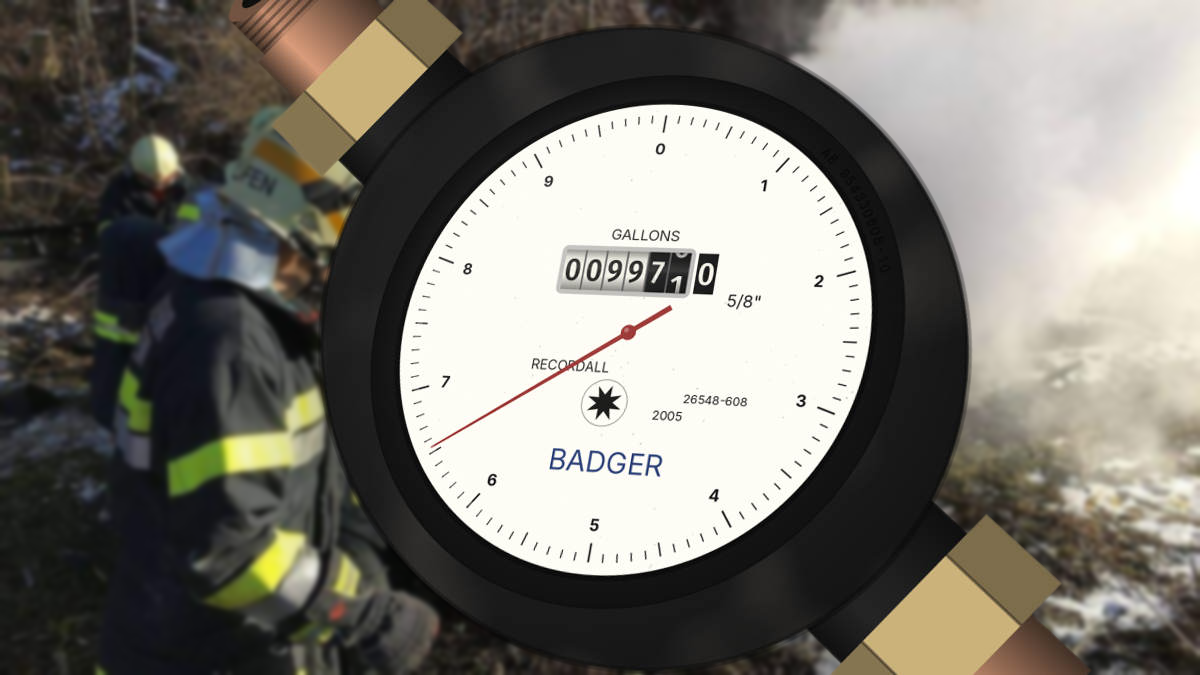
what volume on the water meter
99706.5 gal
